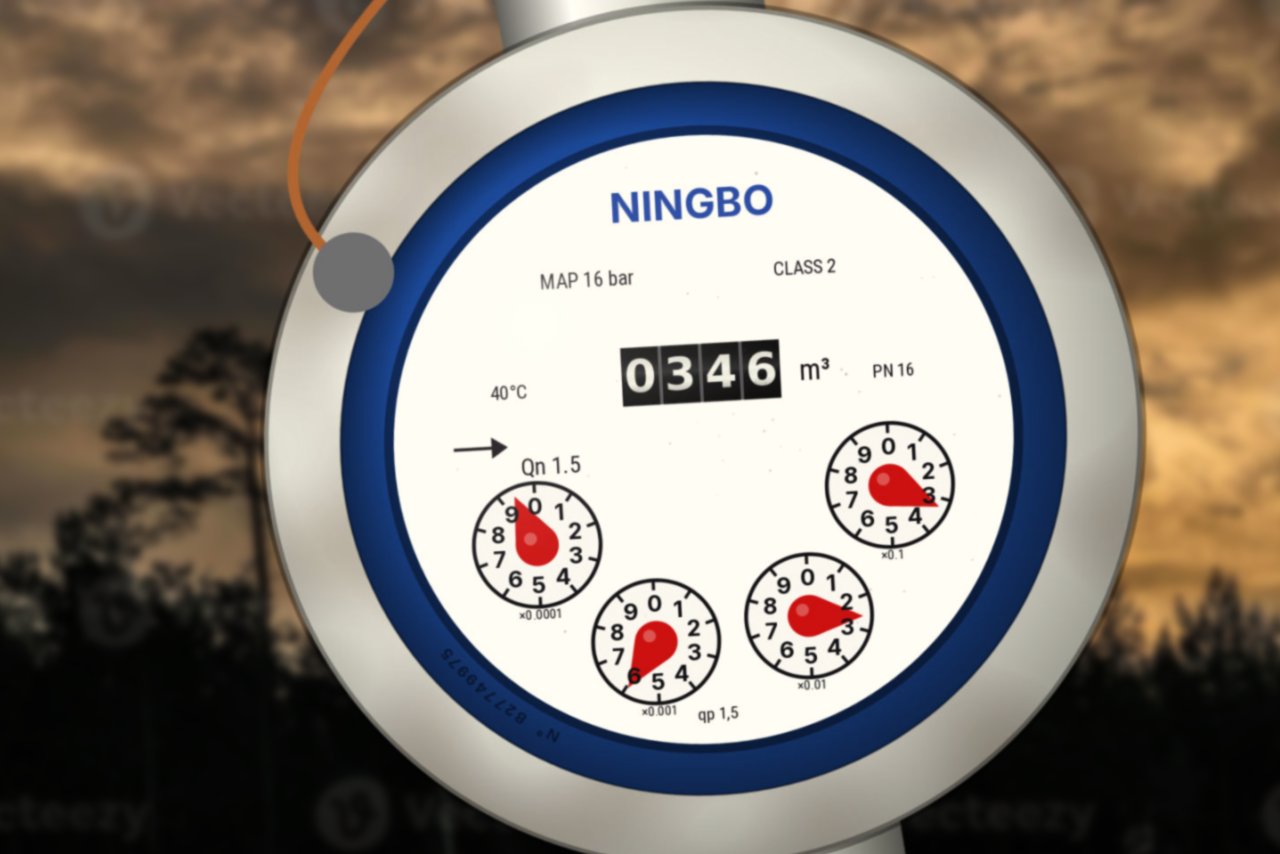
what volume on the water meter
346.3259 m³
